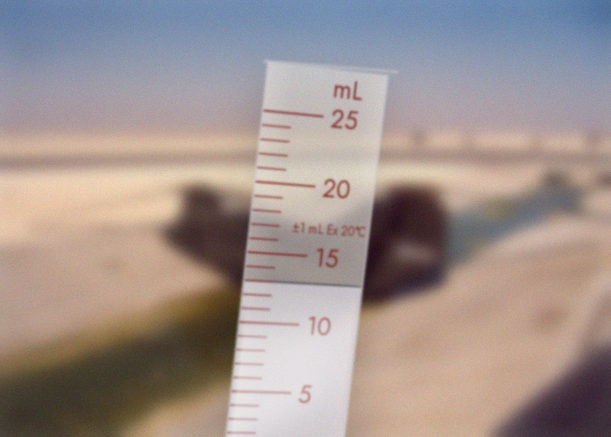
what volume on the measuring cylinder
13 mL
